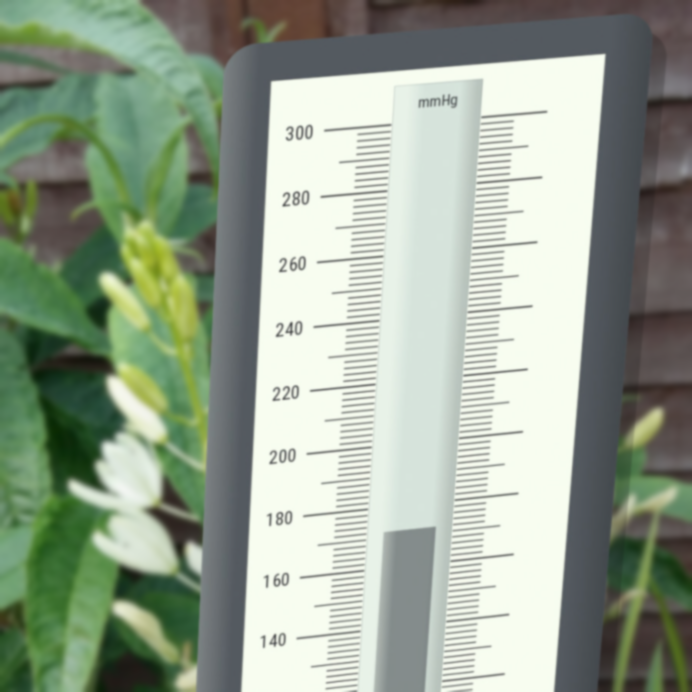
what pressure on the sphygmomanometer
172 mmHg
